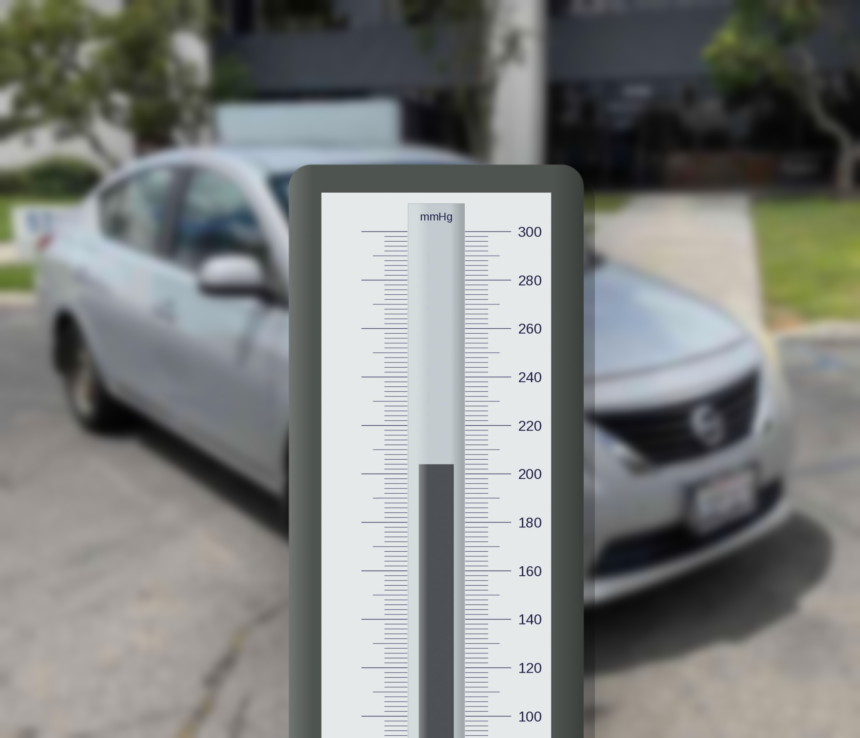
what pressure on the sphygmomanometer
204 mmHg
